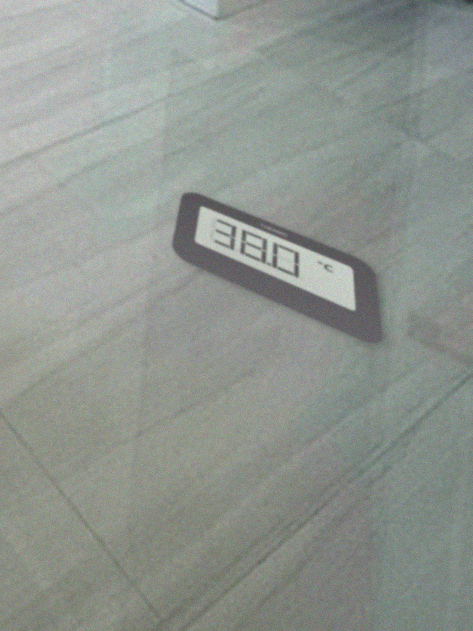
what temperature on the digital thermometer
38.0 °C
